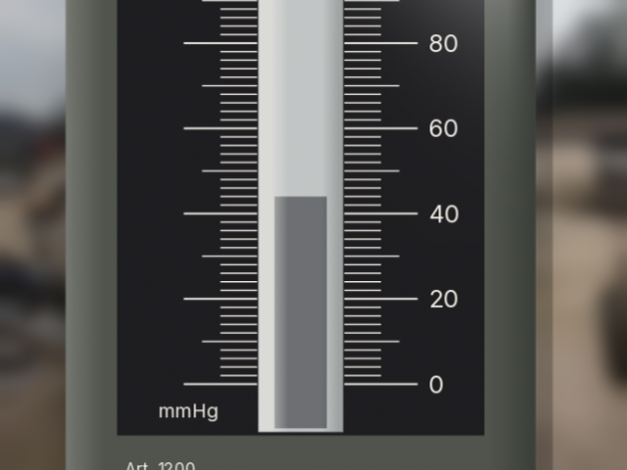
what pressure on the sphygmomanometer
44 mmHg
